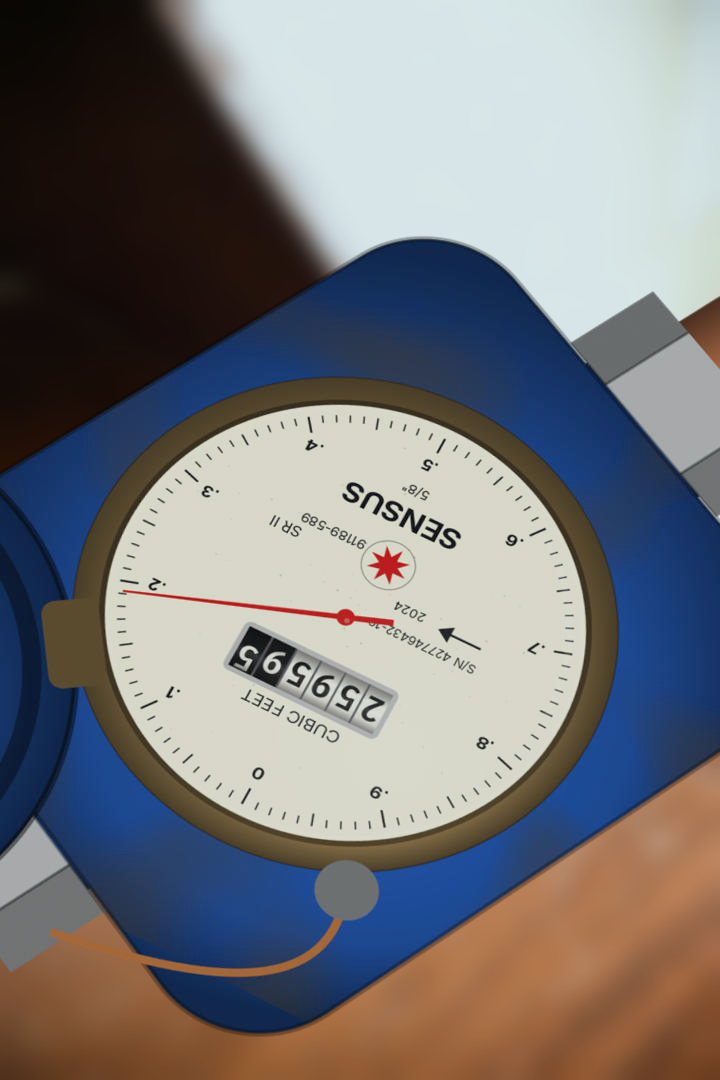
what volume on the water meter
259595.19 ft³
